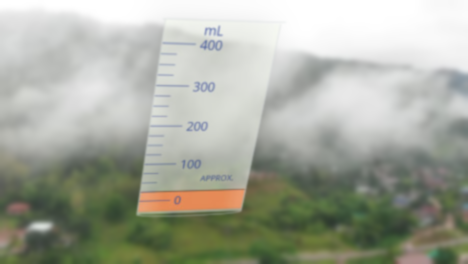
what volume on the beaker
25 mL
